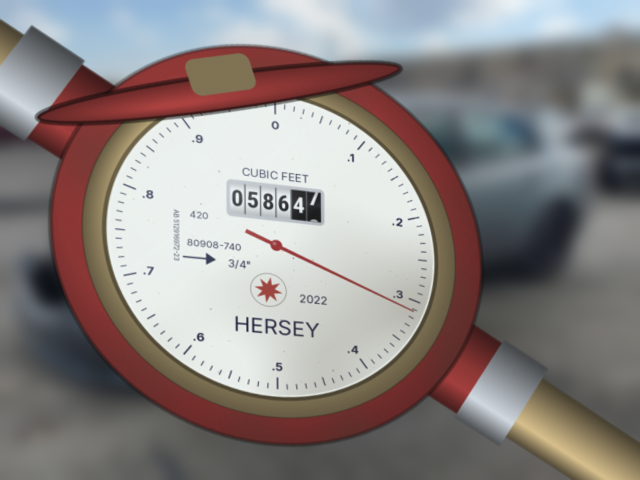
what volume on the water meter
58647.31 ft³
